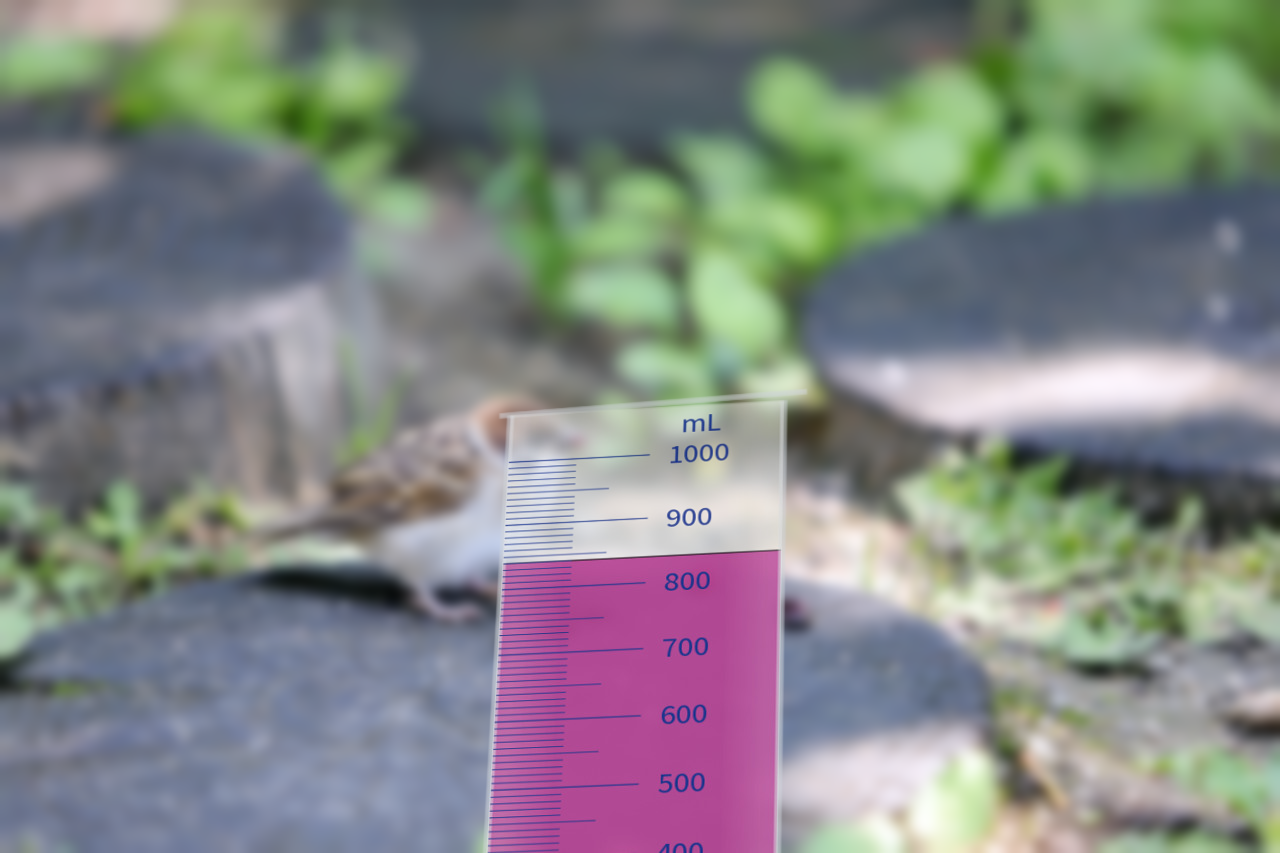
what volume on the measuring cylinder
840 mL
